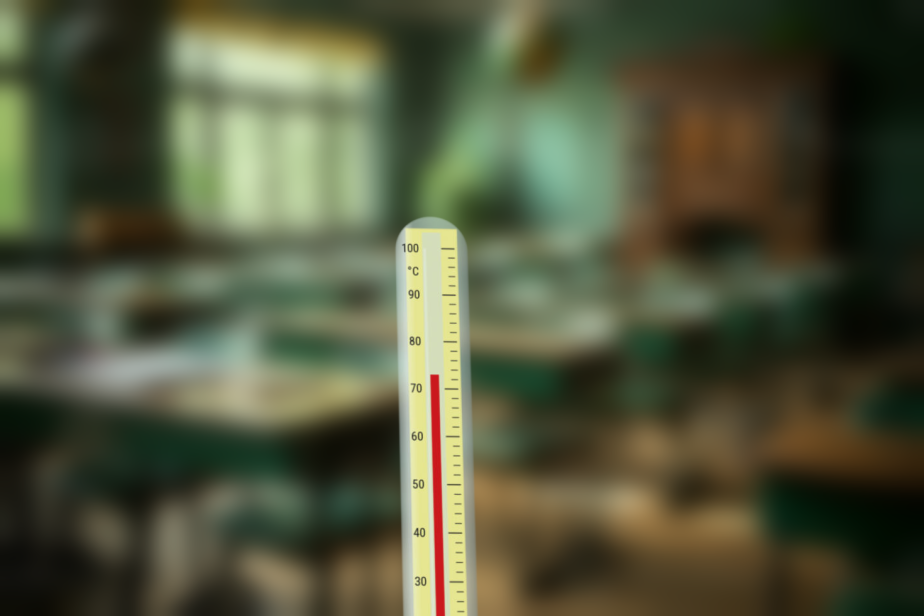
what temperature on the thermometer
73 °C
